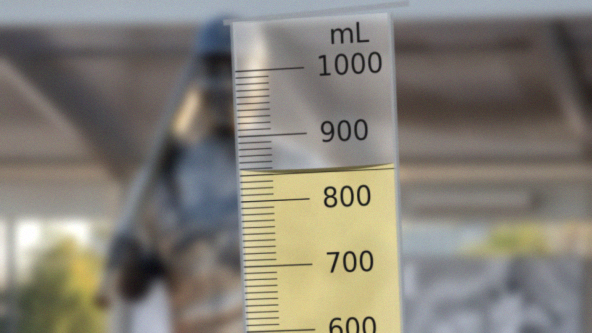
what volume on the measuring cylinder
840 mL
